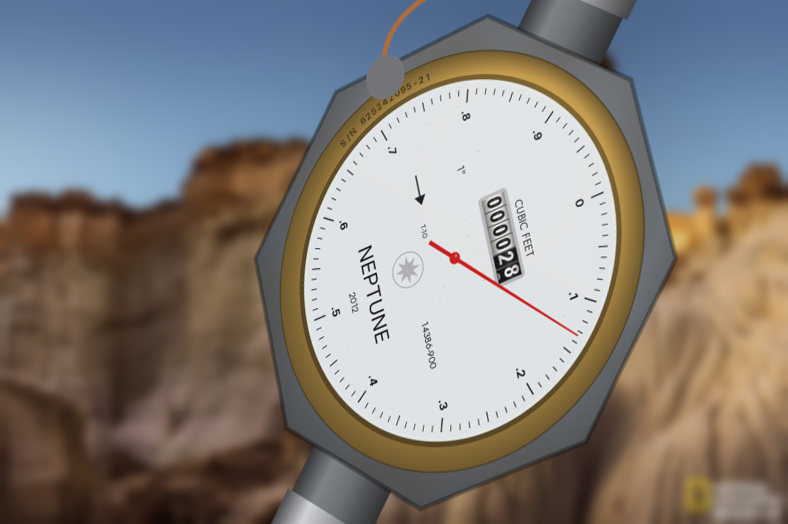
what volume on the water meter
28.13 ft³
